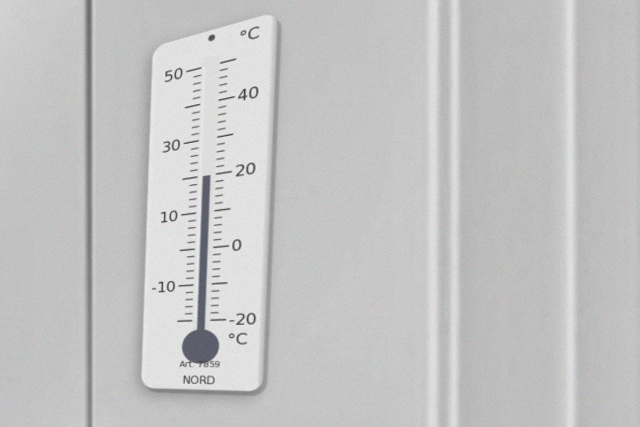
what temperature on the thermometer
20 °C
